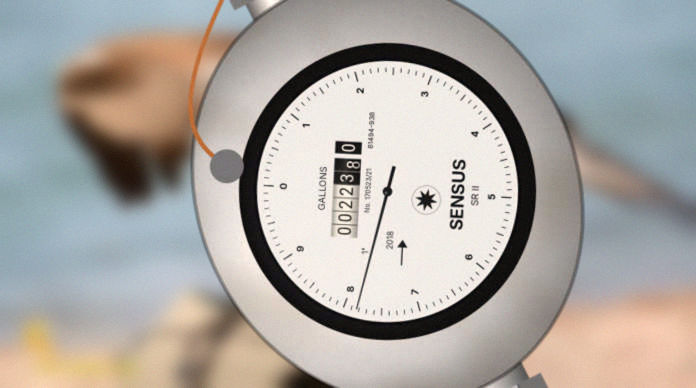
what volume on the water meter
22377.8 gal
